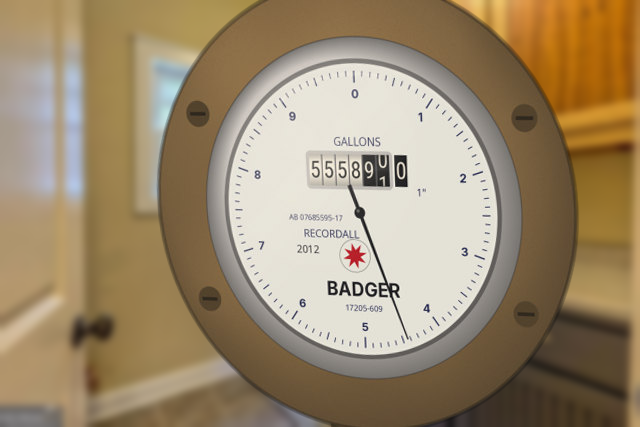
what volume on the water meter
5558904.4 gal
